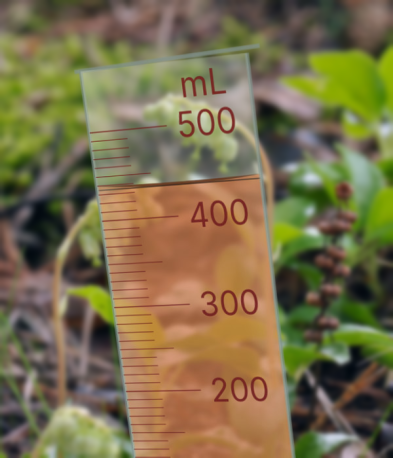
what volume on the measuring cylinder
435 mL
